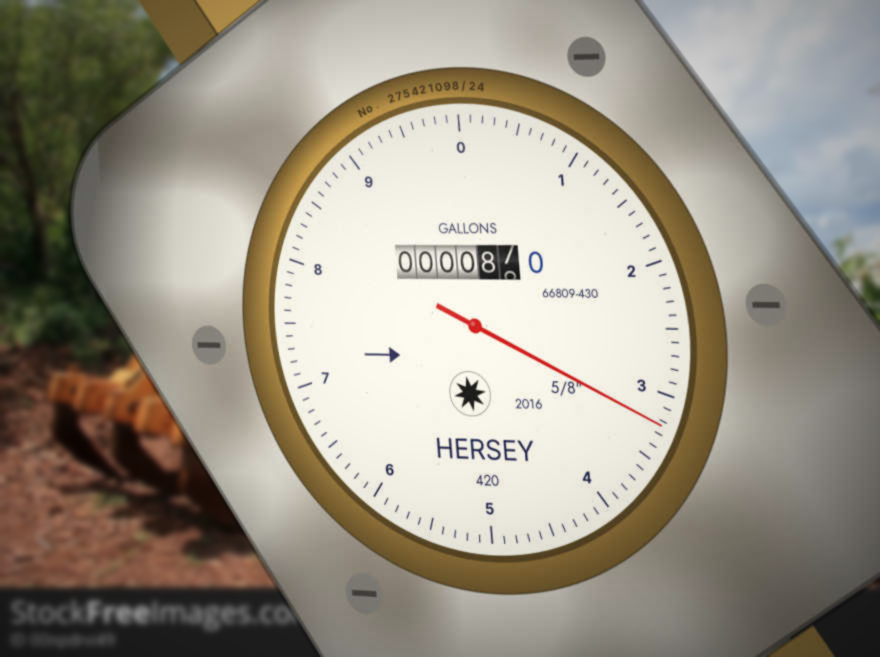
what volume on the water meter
873.2 gal
